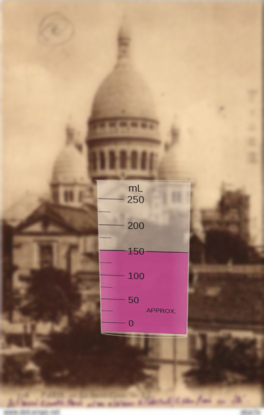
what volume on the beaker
150 mL
